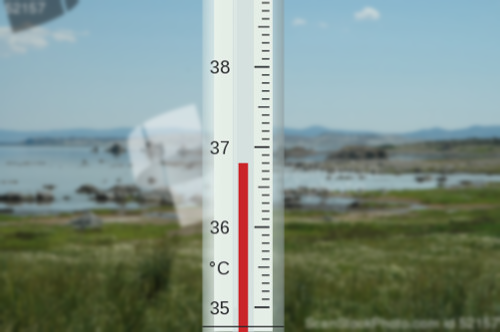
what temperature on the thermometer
36.8 °C
